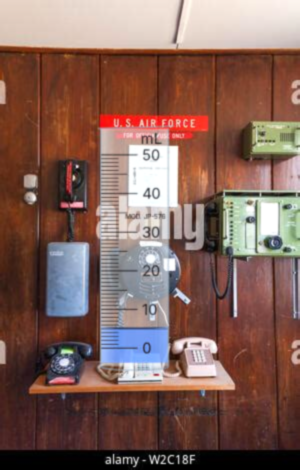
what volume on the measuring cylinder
5 mL
